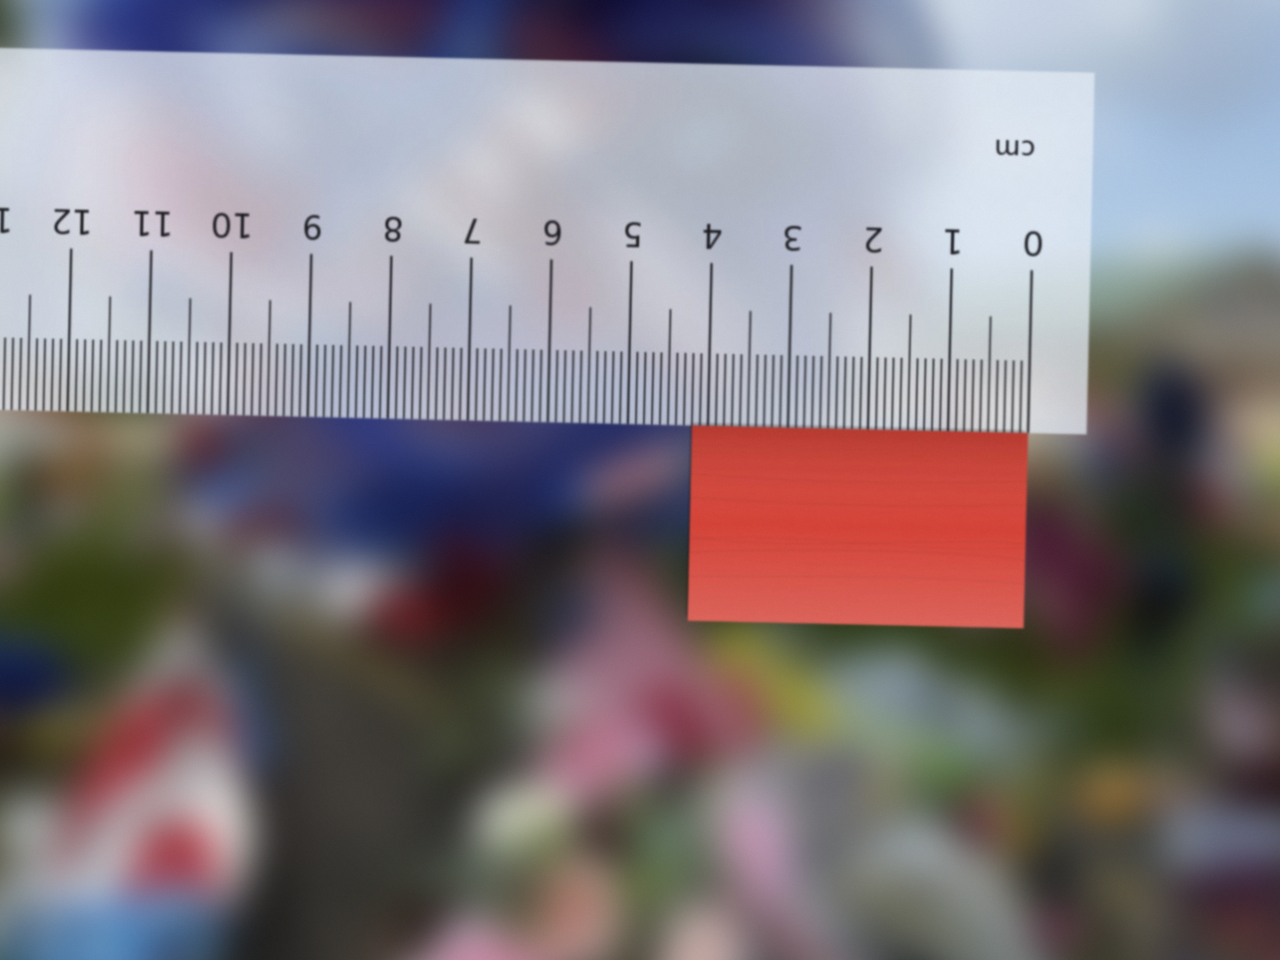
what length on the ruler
4.2 cm
